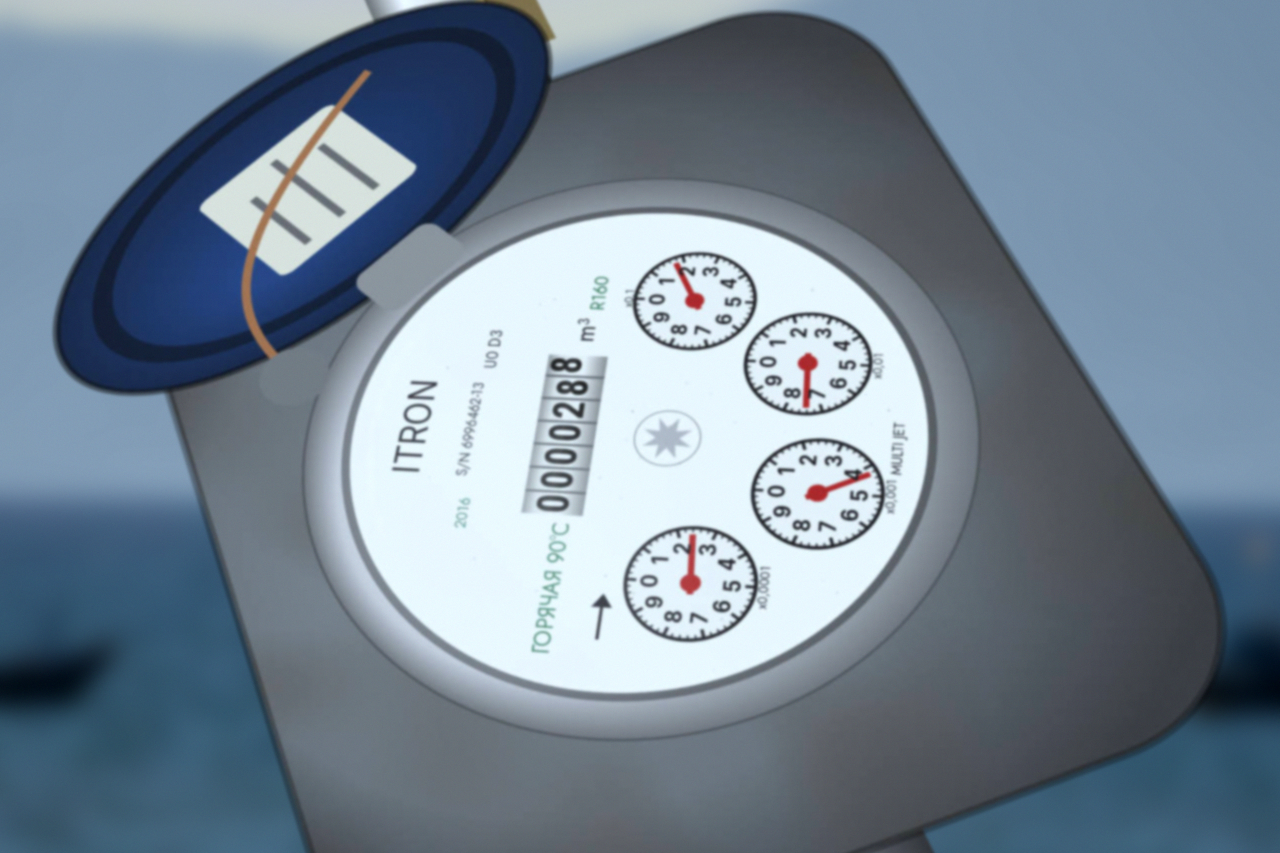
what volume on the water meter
288.1742 m³
